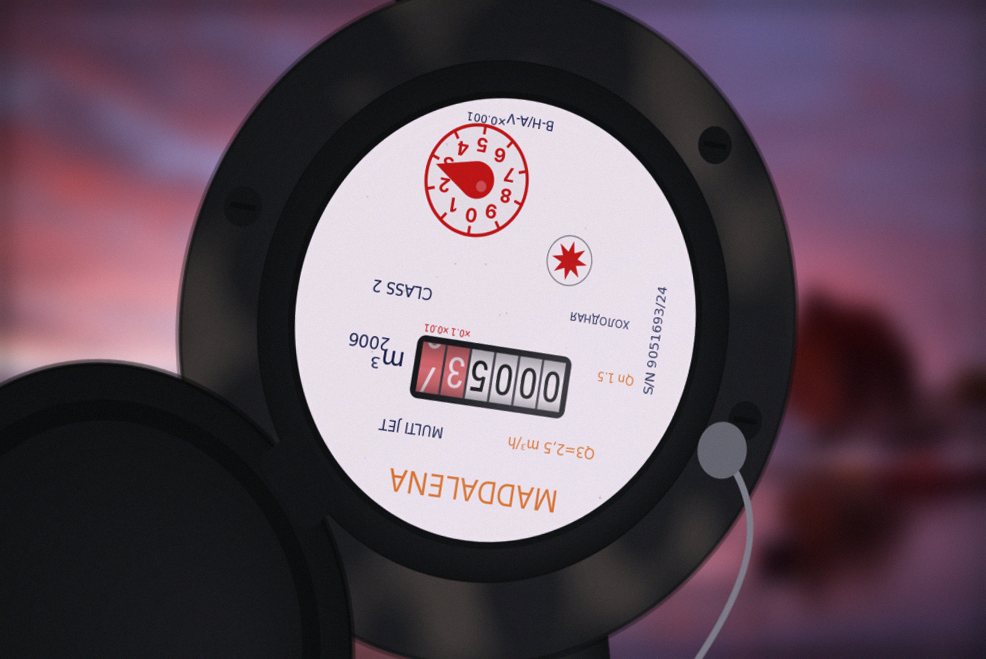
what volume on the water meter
5.372 m³
